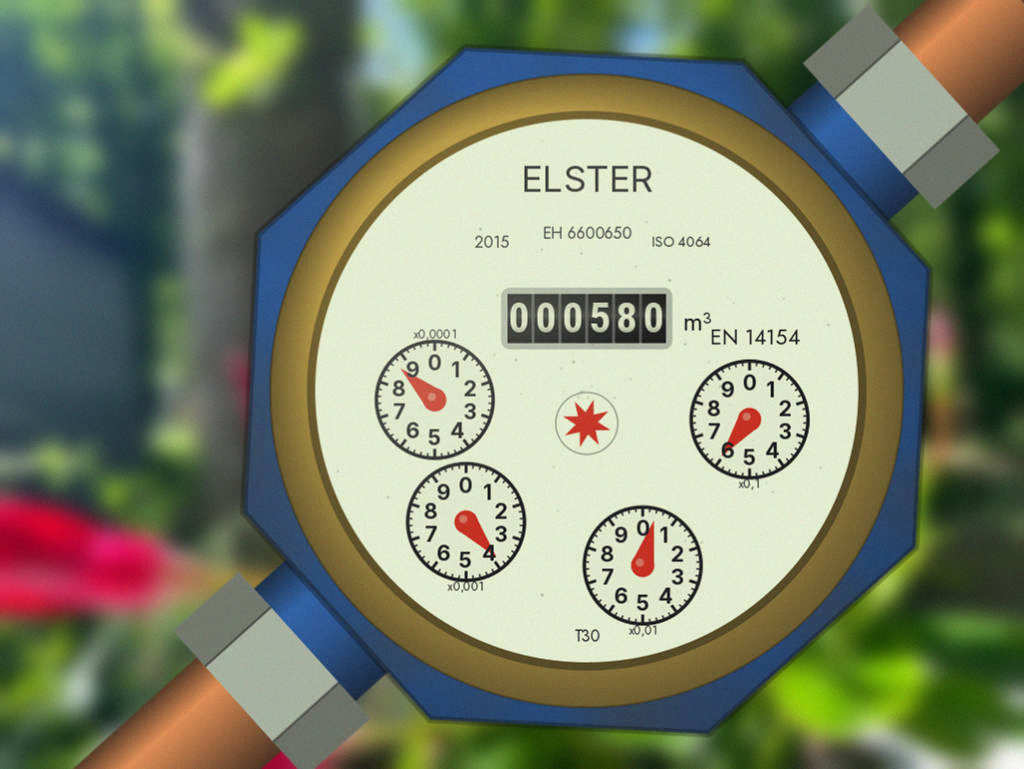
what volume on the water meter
580.6038 m³
